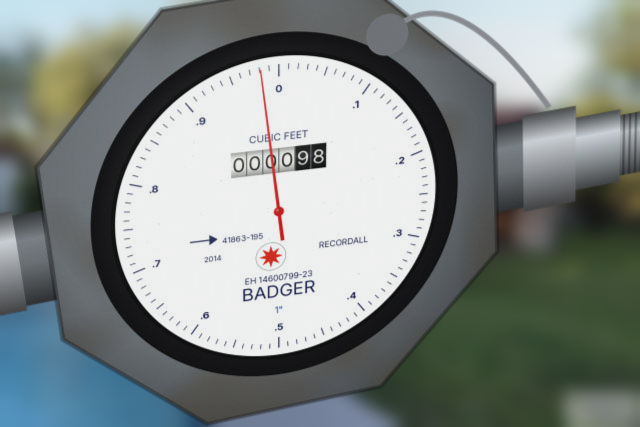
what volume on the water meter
97.98 ft³
